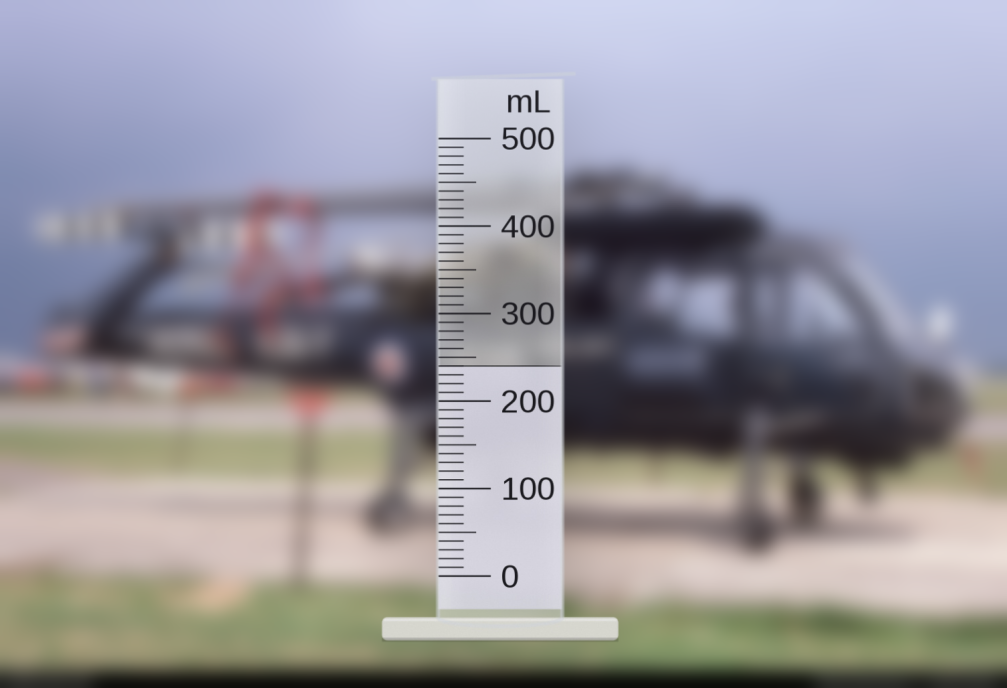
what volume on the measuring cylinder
240 mL
